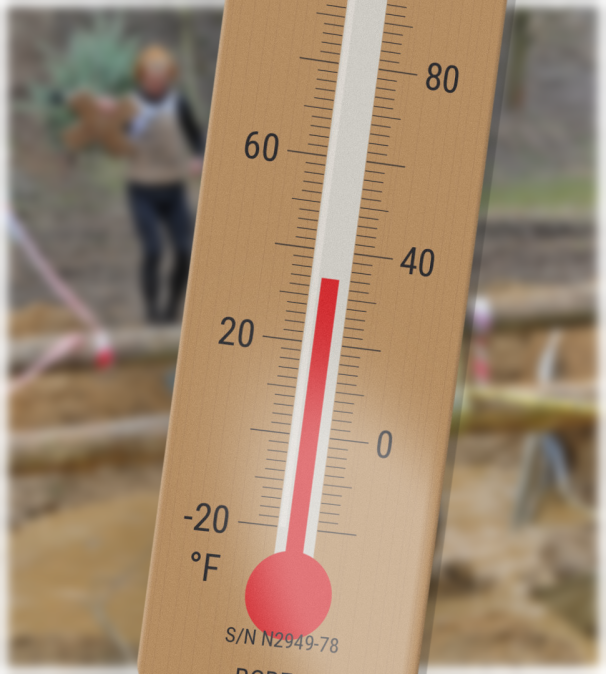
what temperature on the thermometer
34 °F
